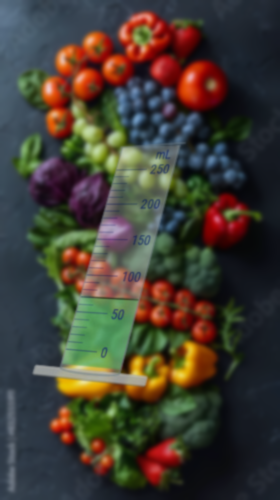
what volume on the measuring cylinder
70 mL
